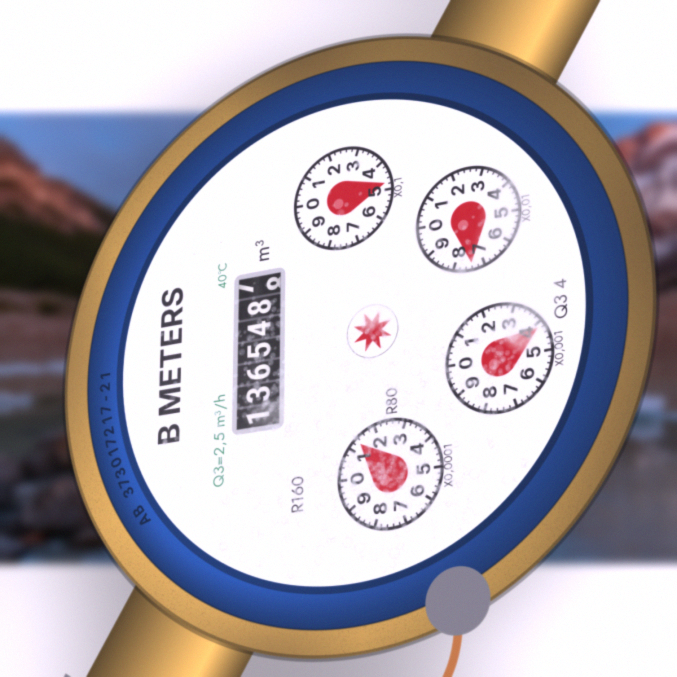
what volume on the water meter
1365487.4741 m³
